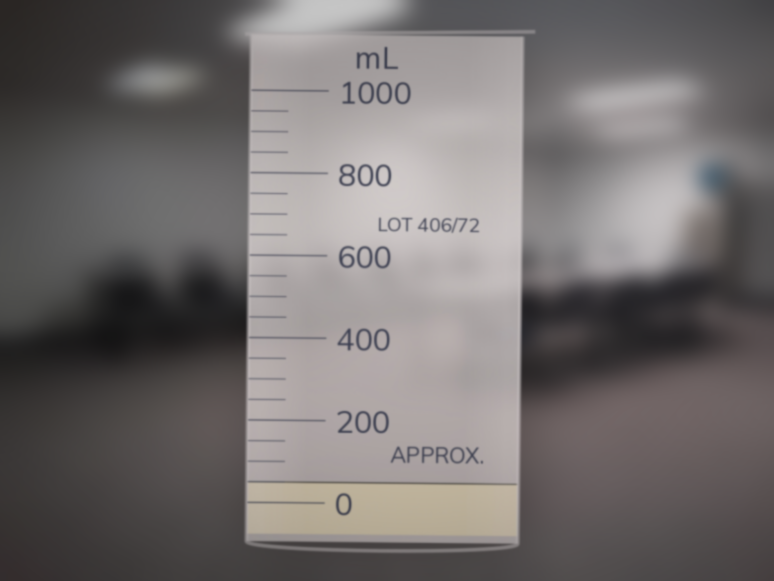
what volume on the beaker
50 mL
